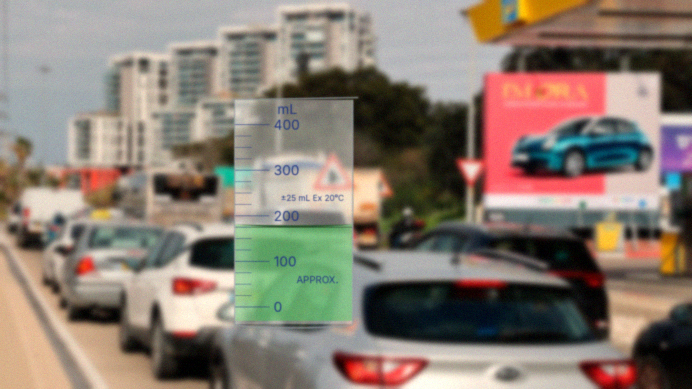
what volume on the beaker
175 mL
